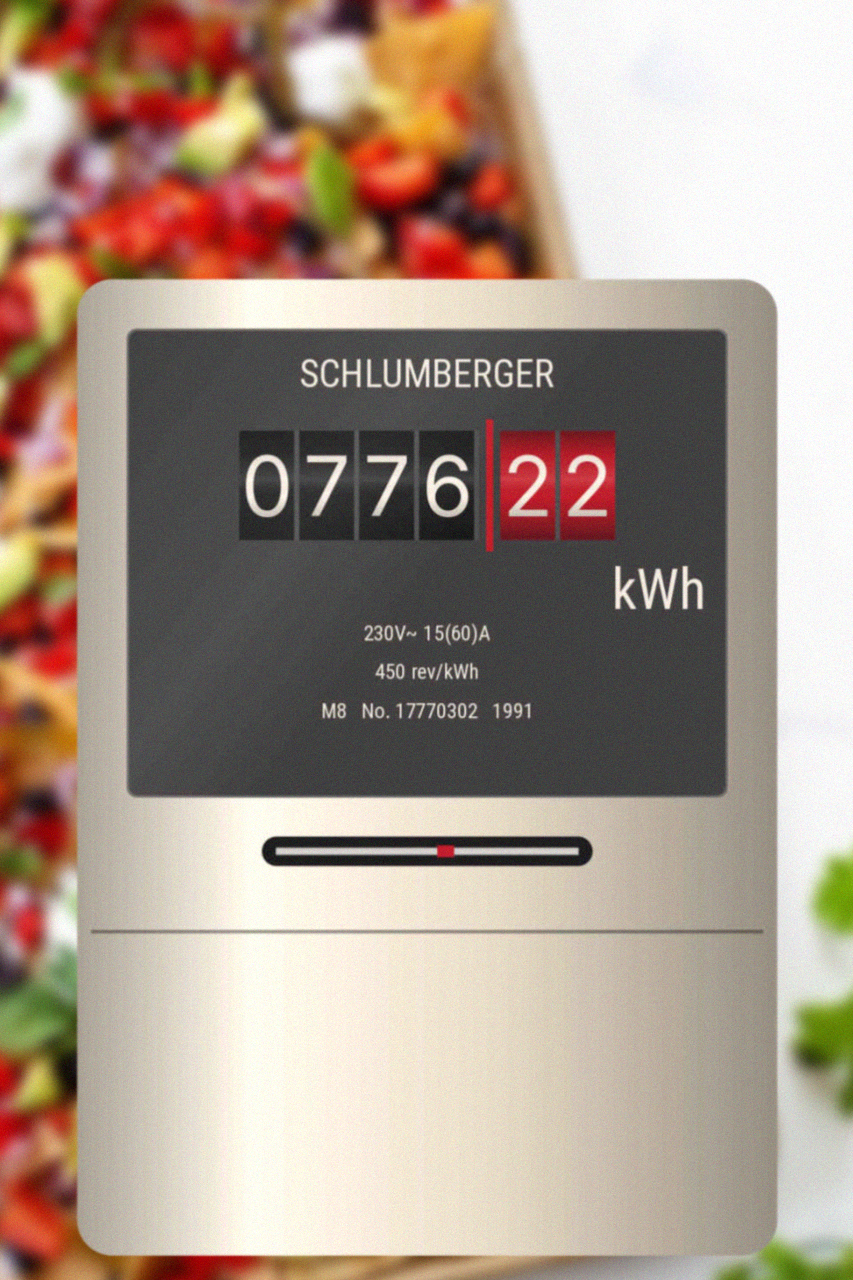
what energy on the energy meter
776.22 kWh
